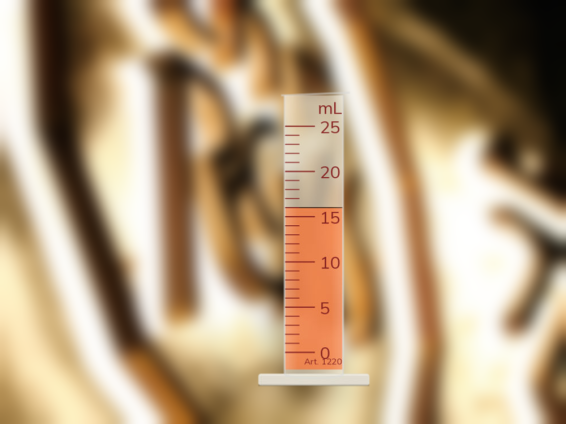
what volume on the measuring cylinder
16 mL
